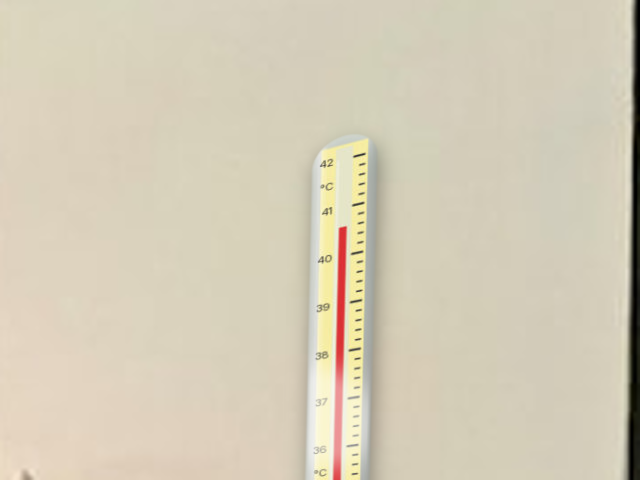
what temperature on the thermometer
40.6 °C
